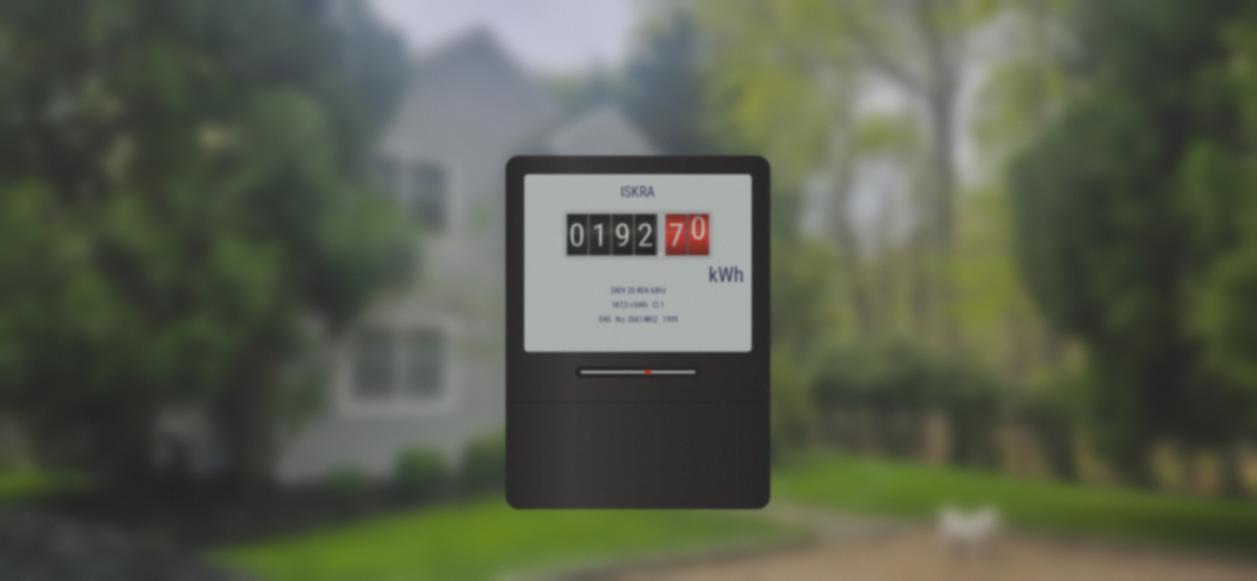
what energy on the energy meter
192.70 kWh
